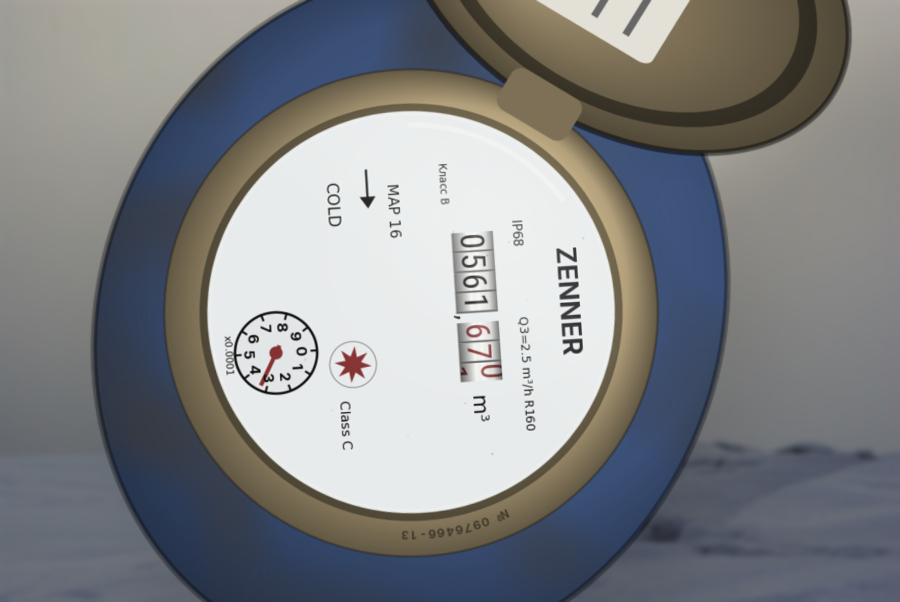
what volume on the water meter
561.6703 m³
